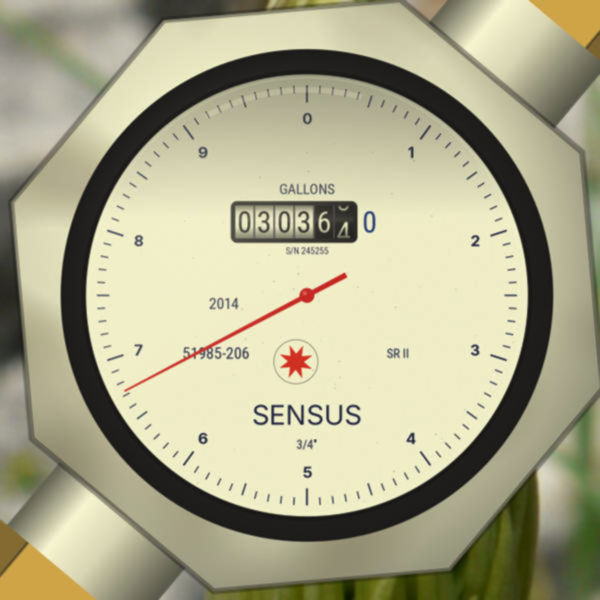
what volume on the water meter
303636.7 gal
